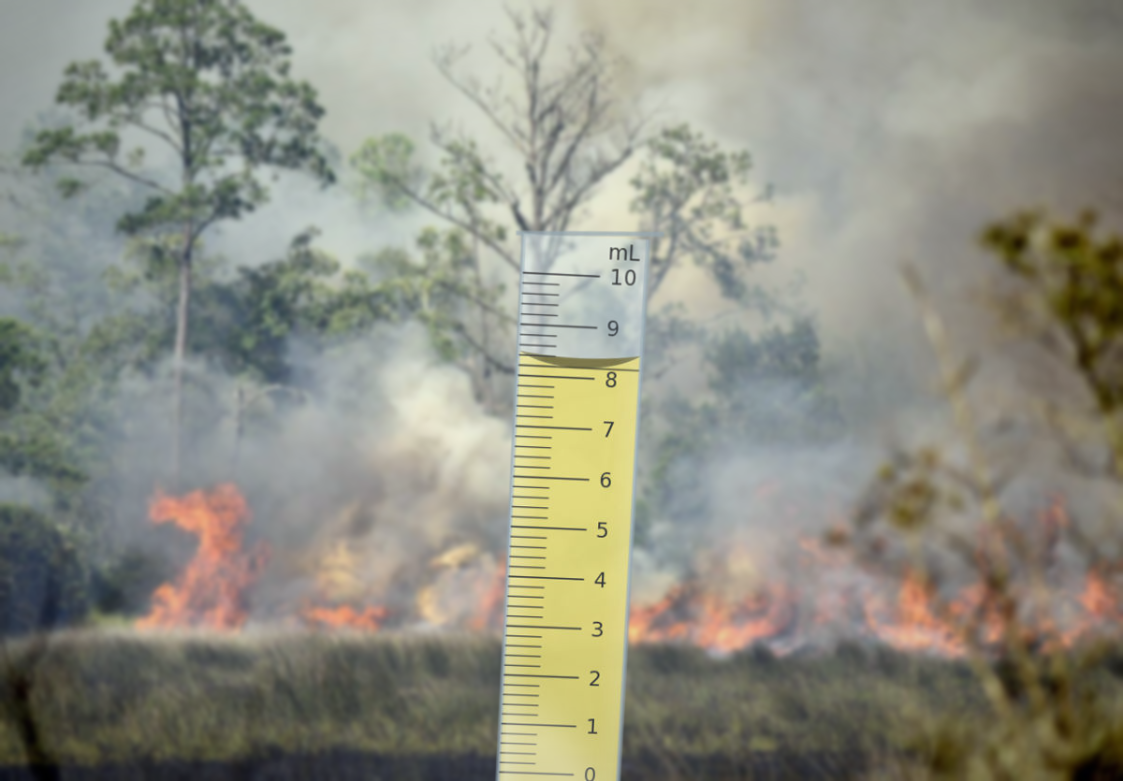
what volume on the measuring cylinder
8.2 mL
